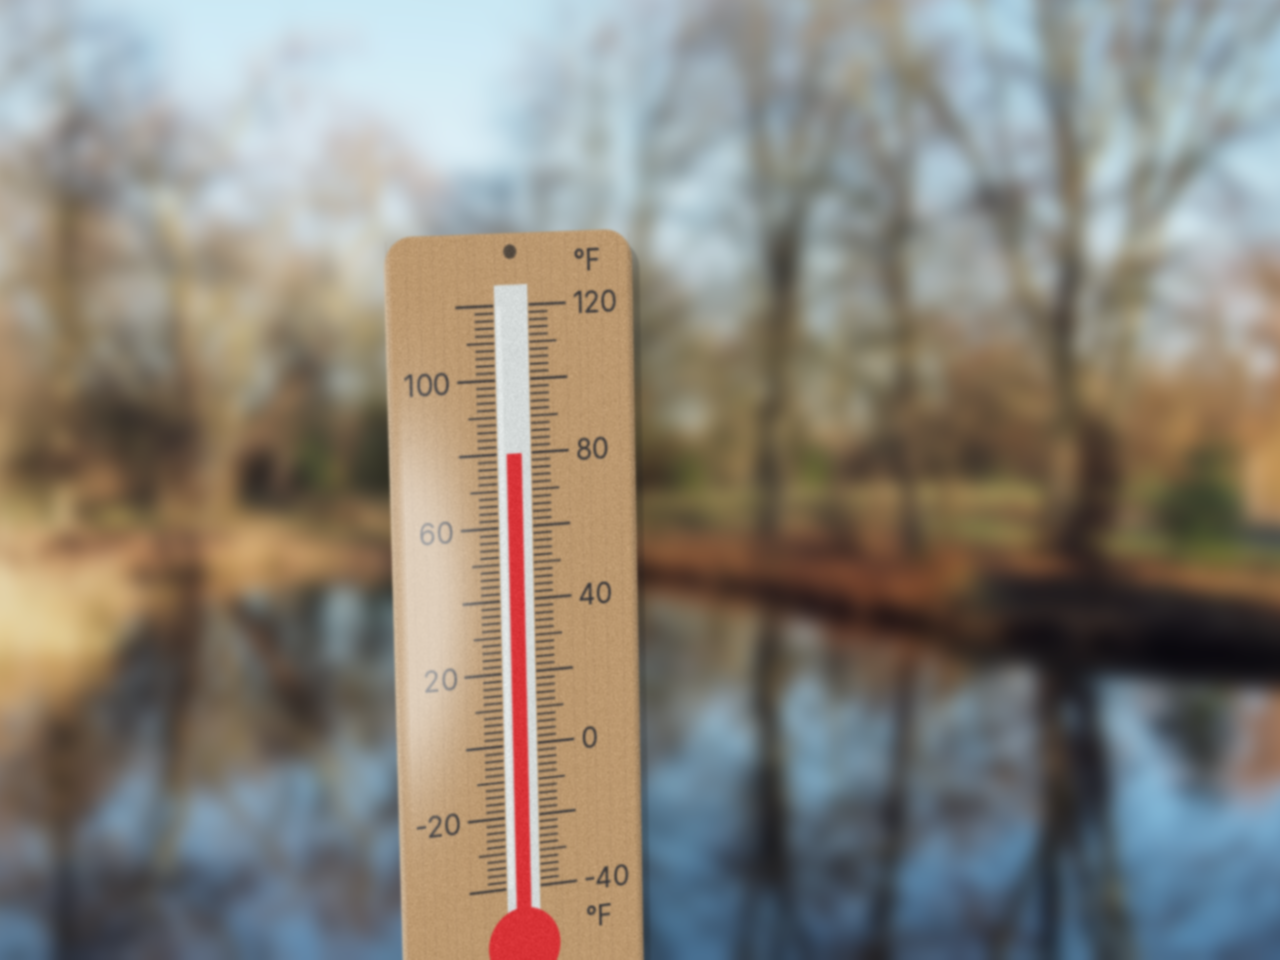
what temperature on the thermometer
80 °F
